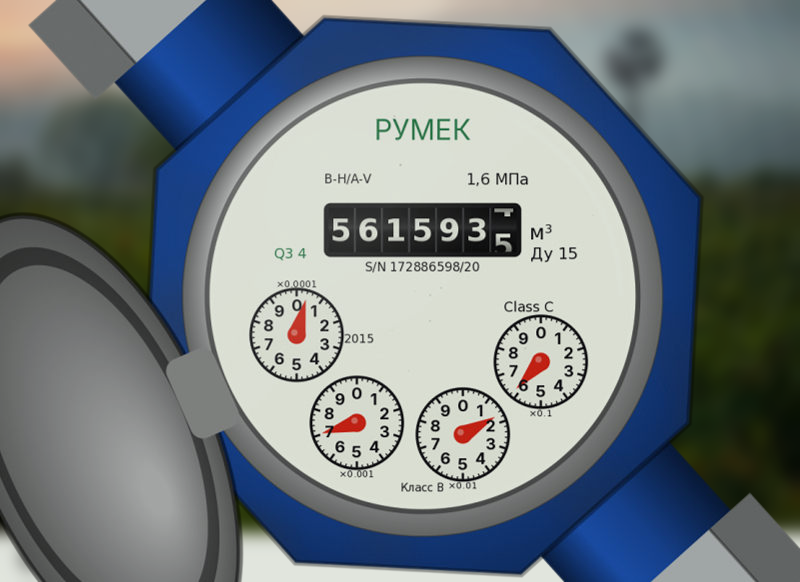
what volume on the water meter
5615934.6170 m³
